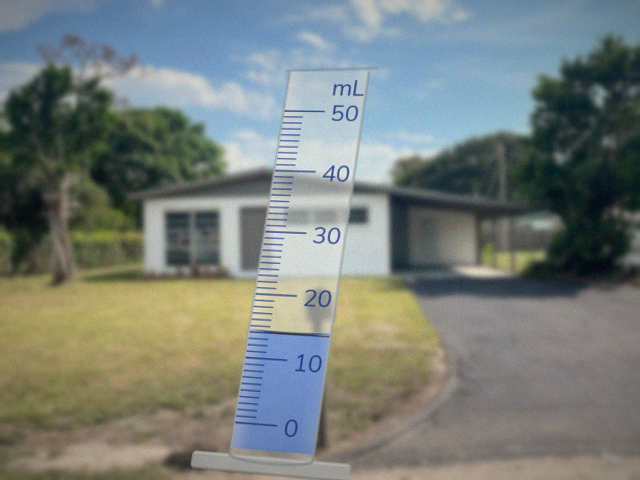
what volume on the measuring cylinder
14 mL
